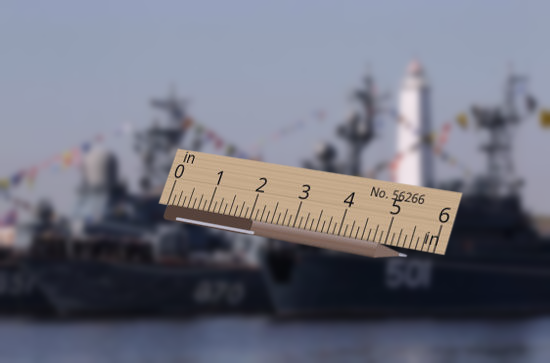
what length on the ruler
5.5 in
